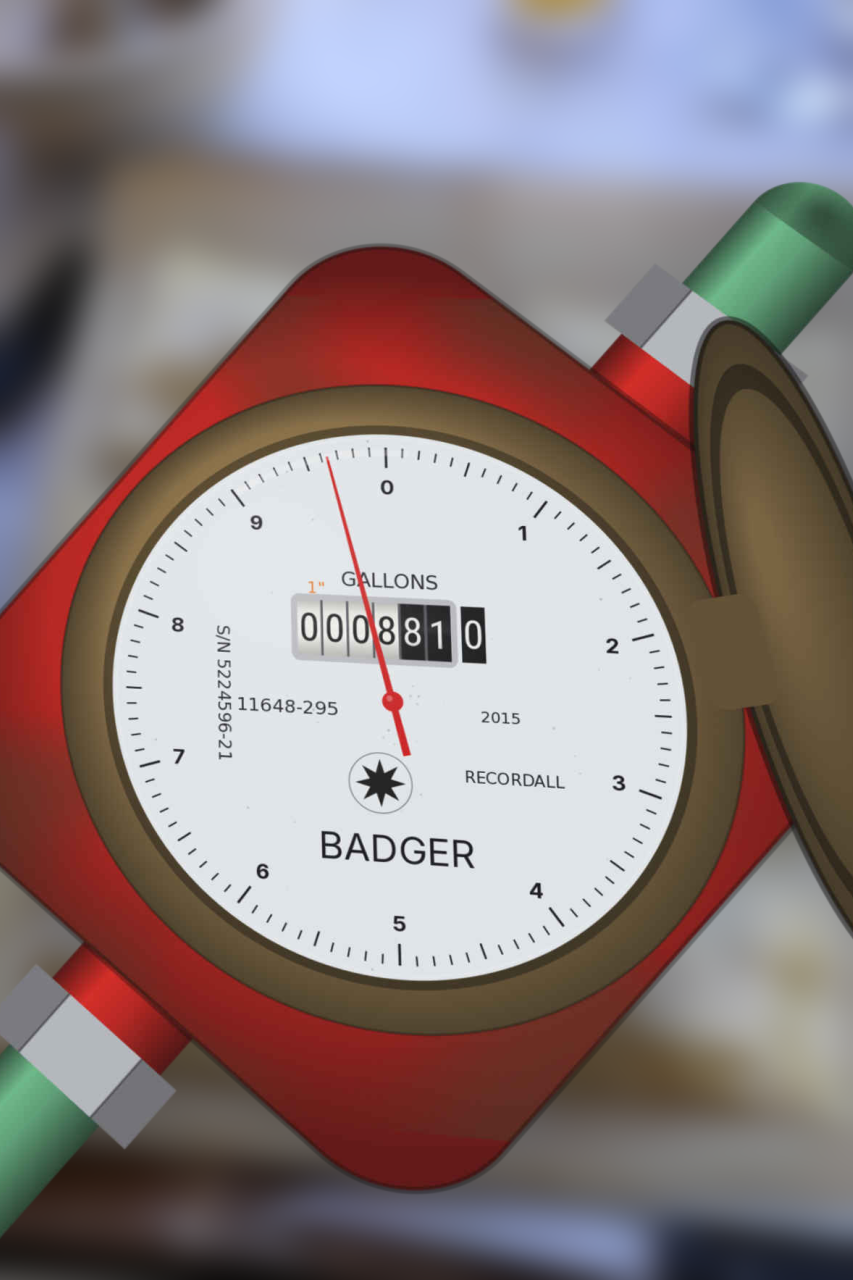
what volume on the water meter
8809.6 gal
